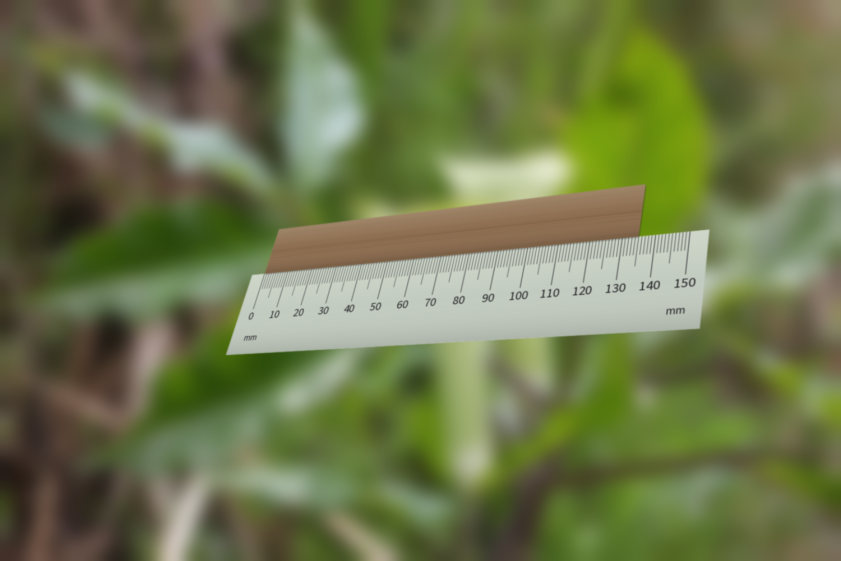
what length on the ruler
135 mm
